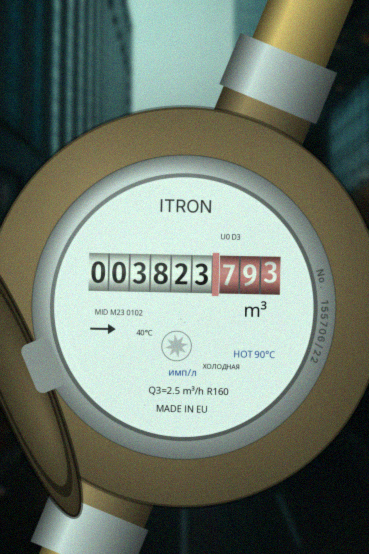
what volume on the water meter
3823.793 m³
